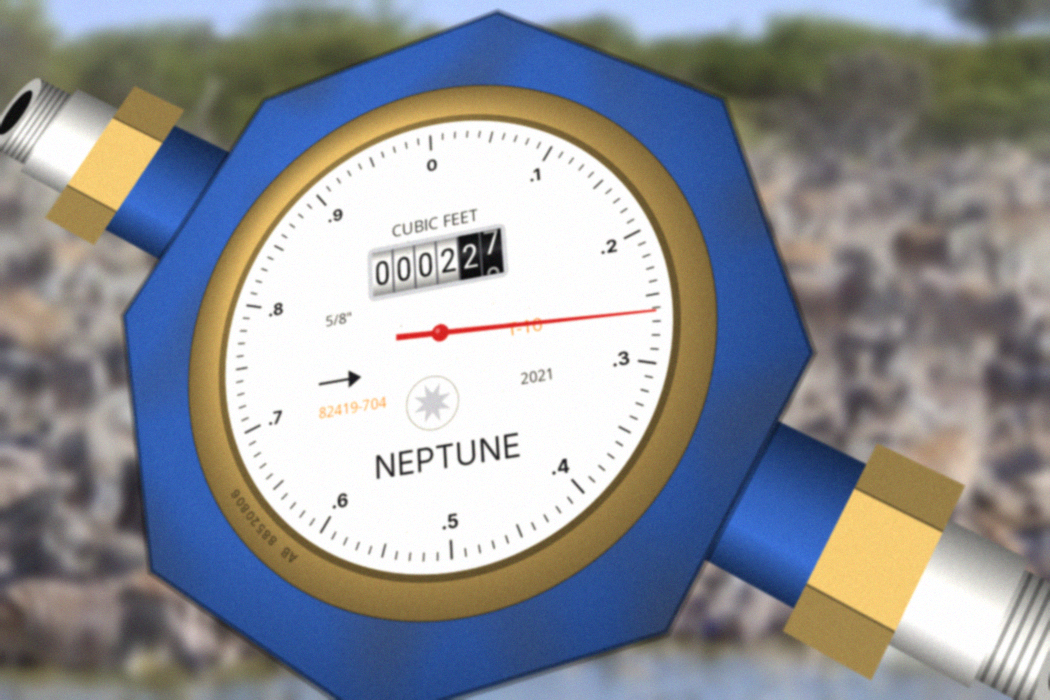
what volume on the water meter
227.26 ft³
